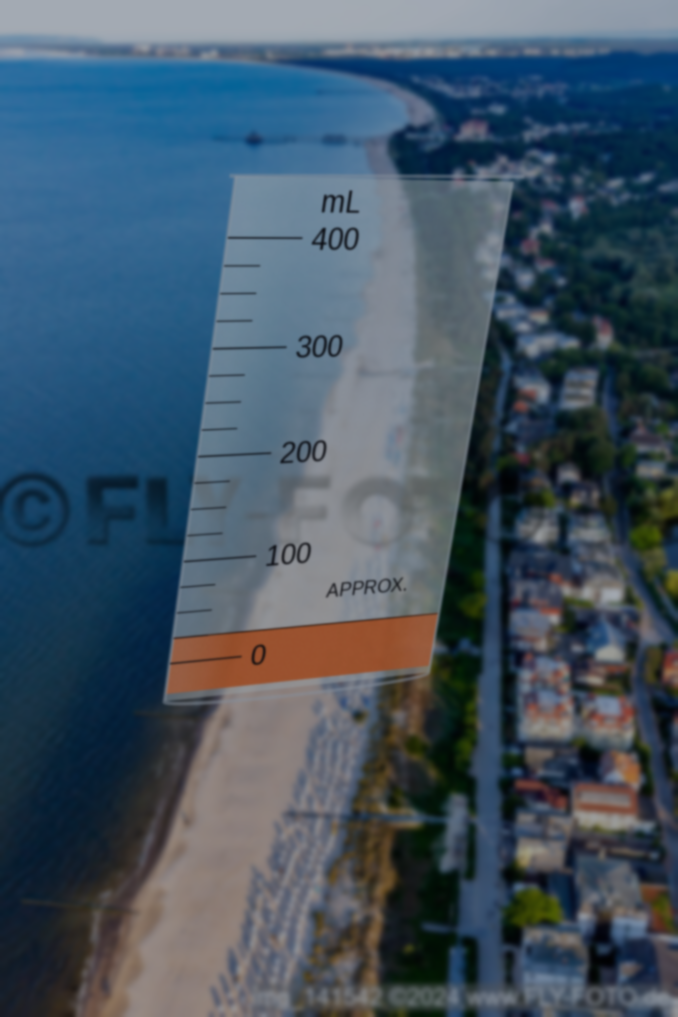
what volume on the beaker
25 mL
